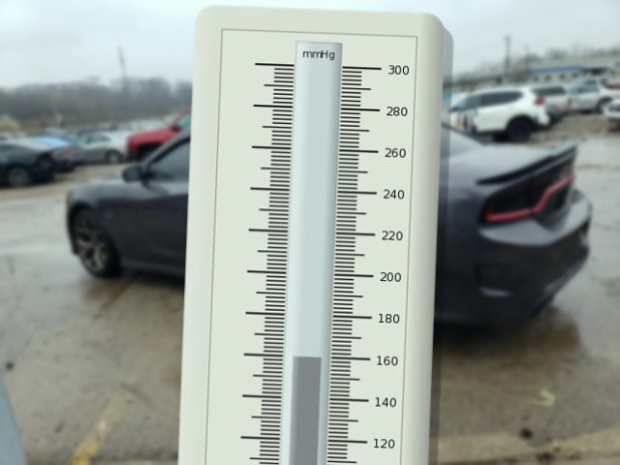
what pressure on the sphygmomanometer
160 mmHg
